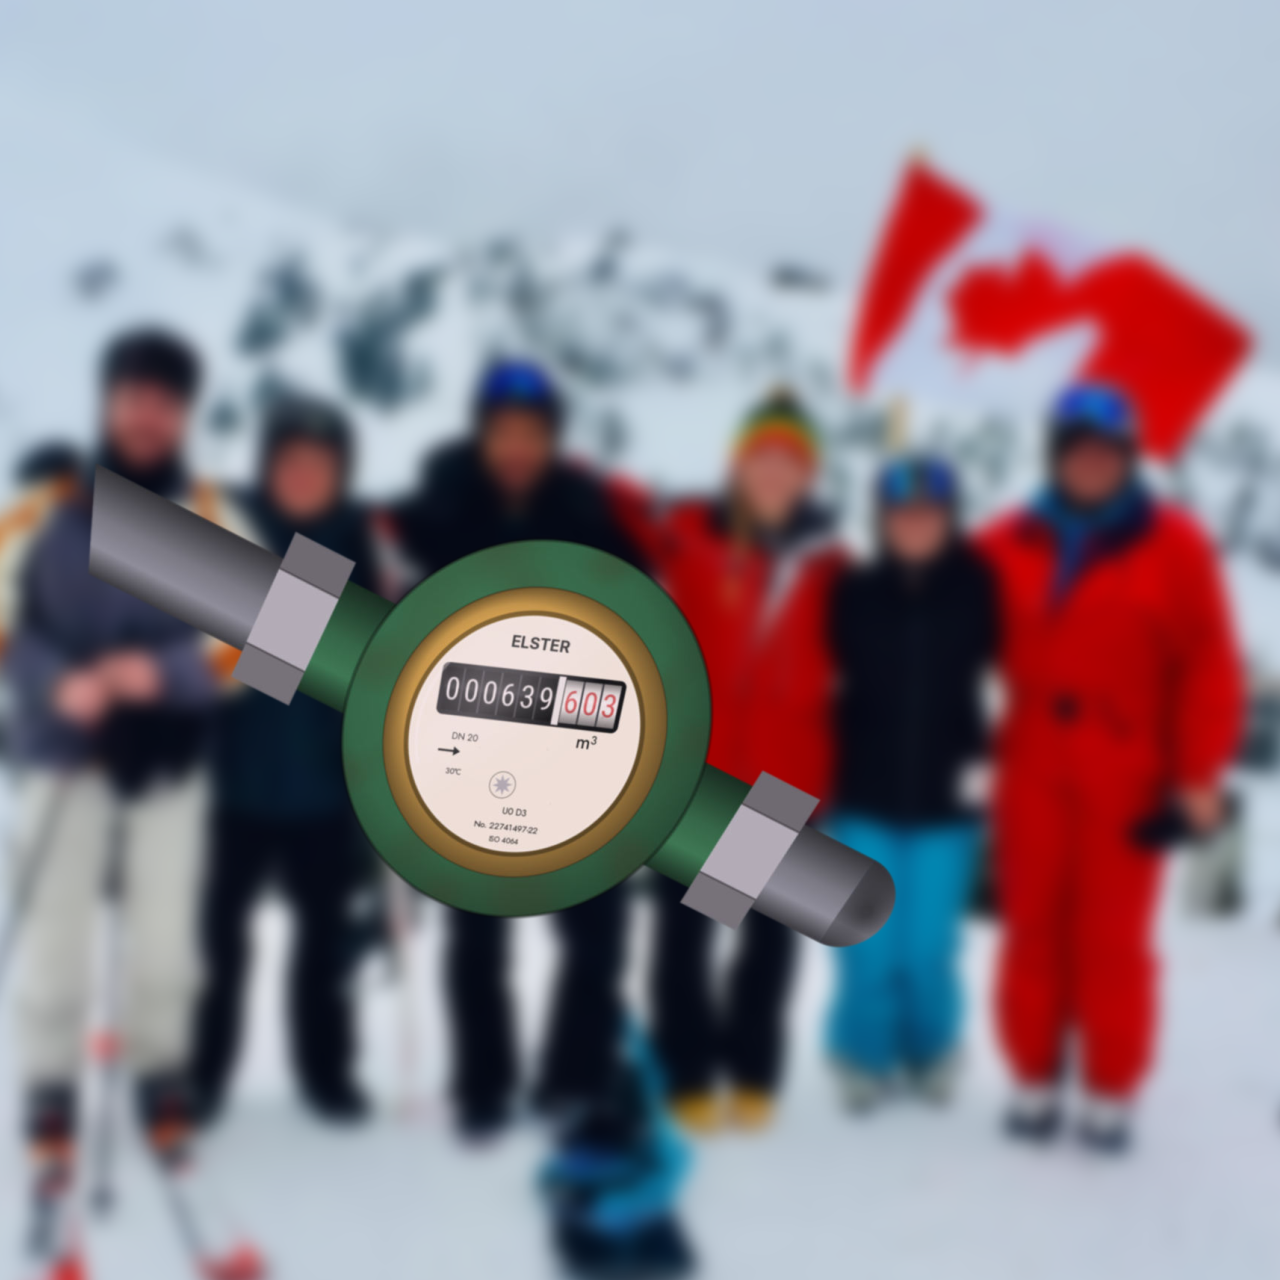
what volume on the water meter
639.603 m³
